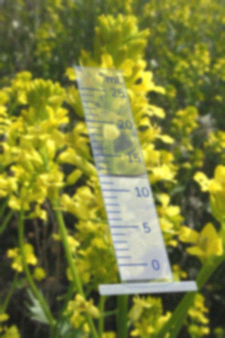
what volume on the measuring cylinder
12 mL
